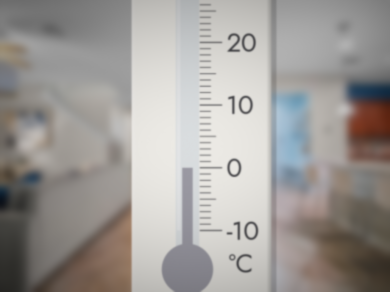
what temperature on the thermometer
0 °C
